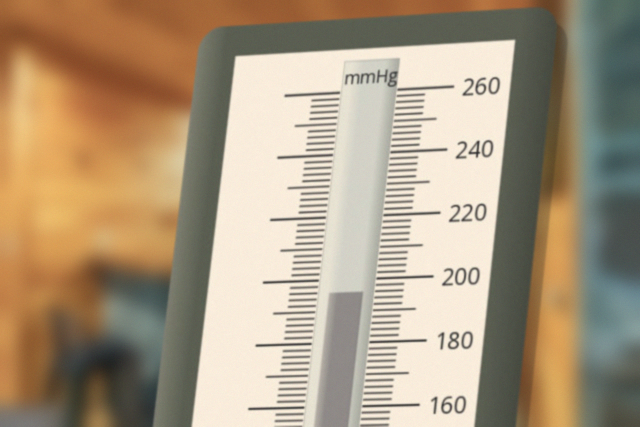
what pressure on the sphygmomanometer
196 mmHg
